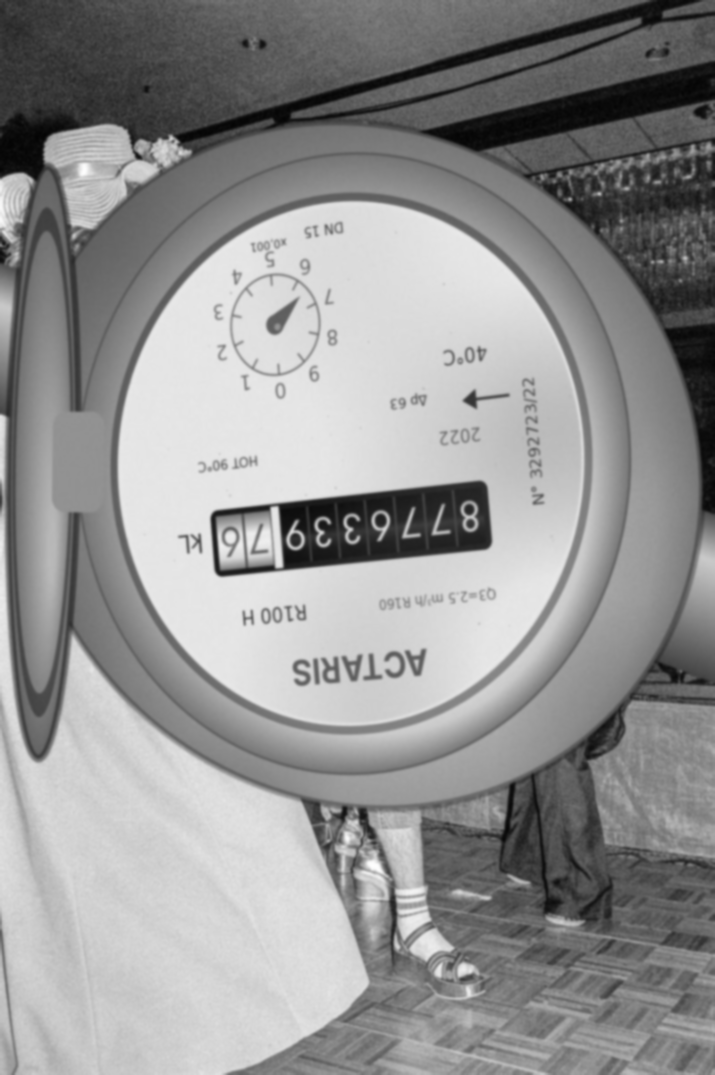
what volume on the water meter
8776339.766 kL
